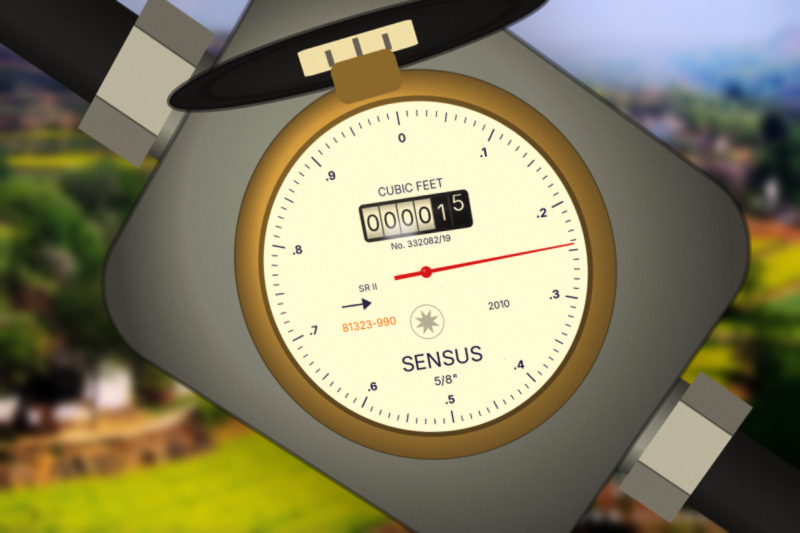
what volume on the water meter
15.24 ft³
